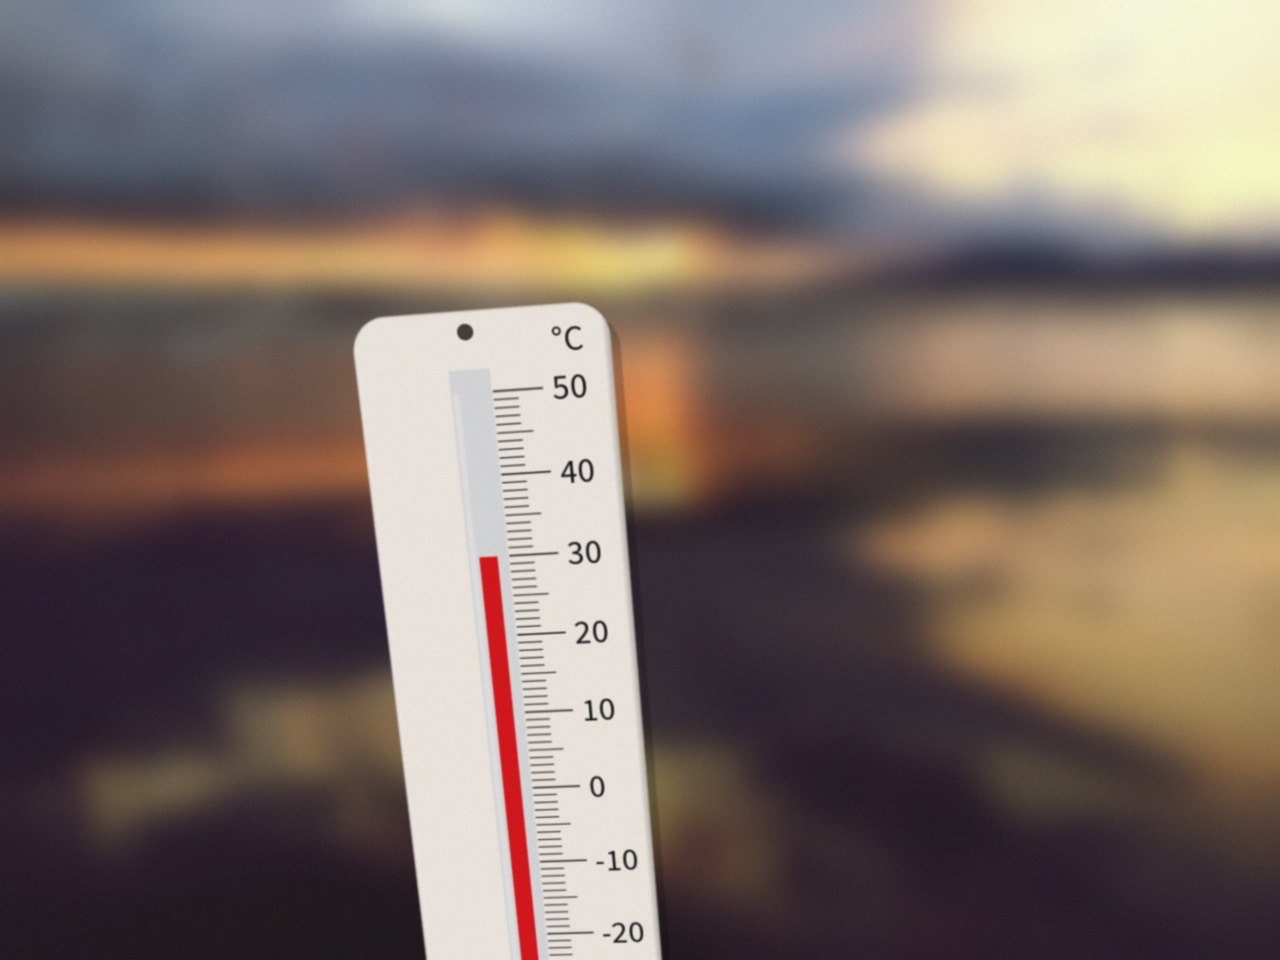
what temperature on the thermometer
30 °C
